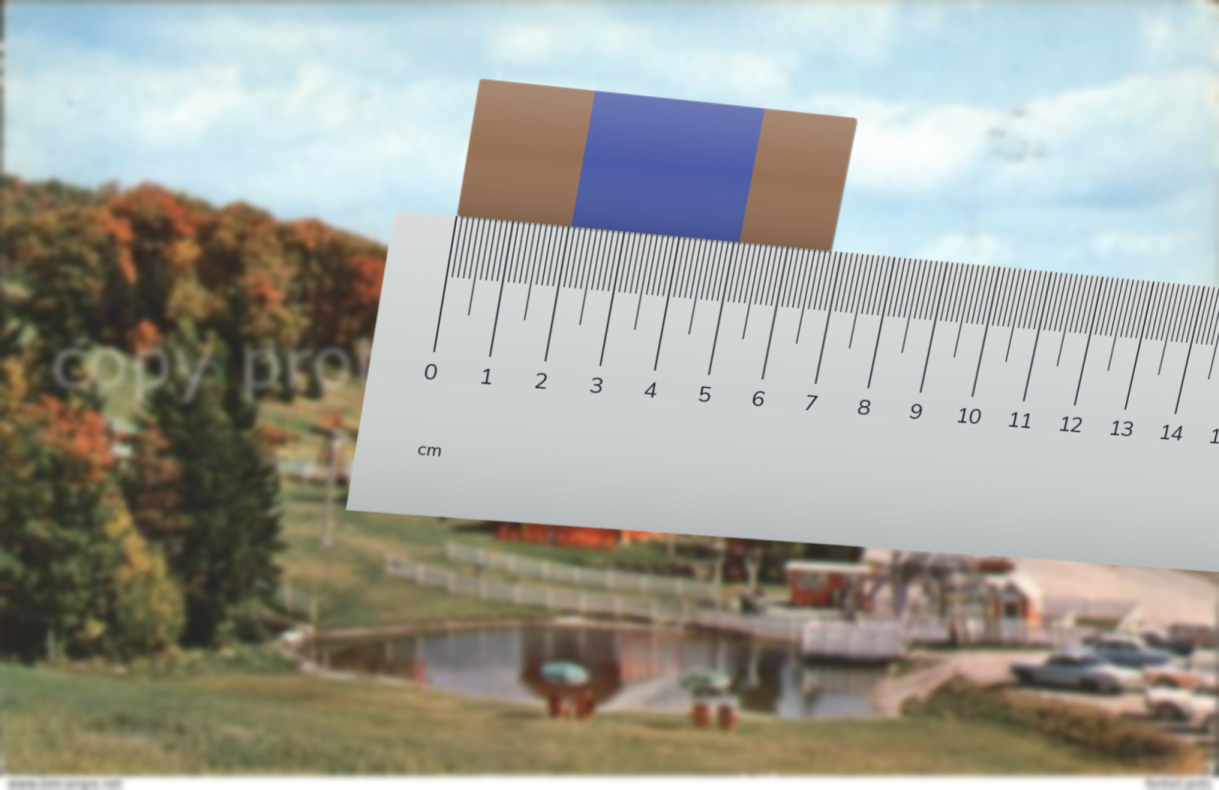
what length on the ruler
6.8 cm
